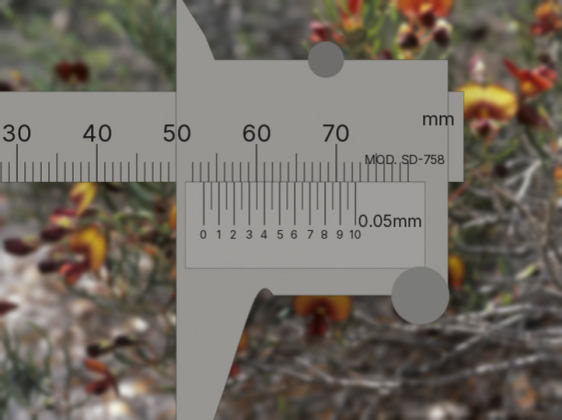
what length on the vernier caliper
53.4 mm
